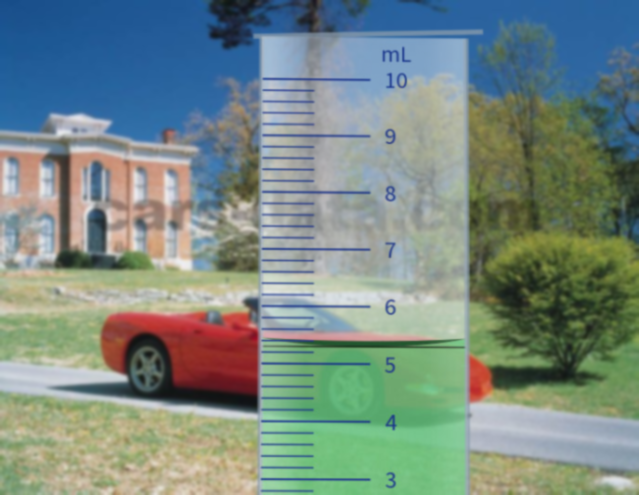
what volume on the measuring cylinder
5.3 mL
